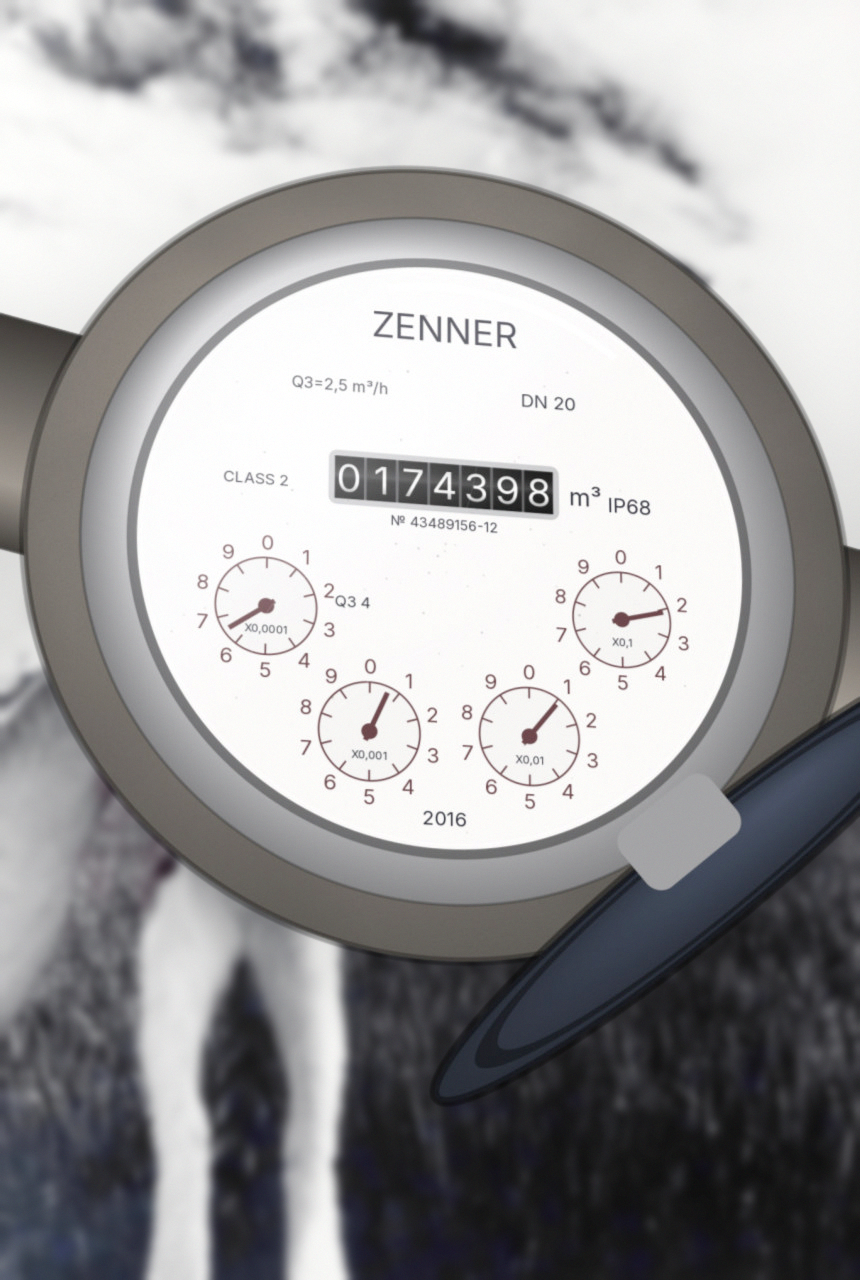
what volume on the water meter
174398.2106 m³
